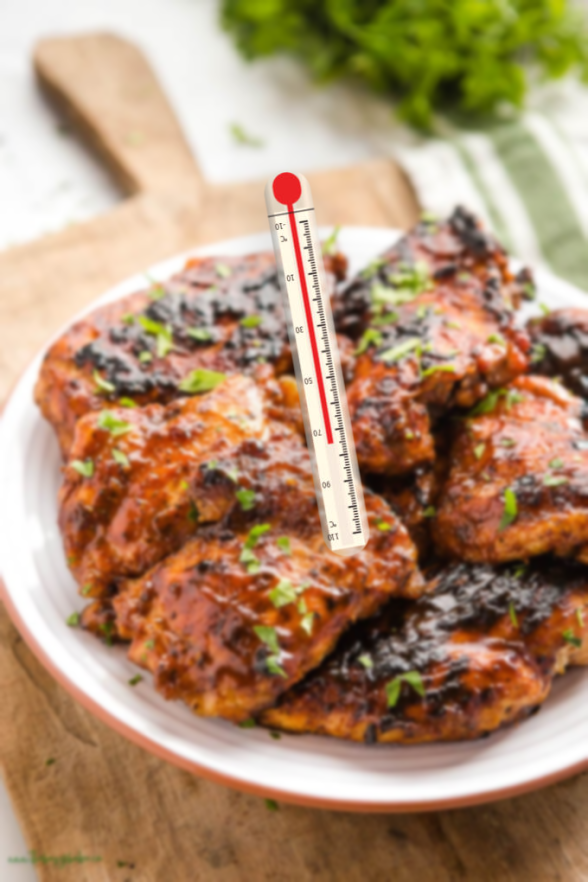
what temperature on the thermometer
75 °C
